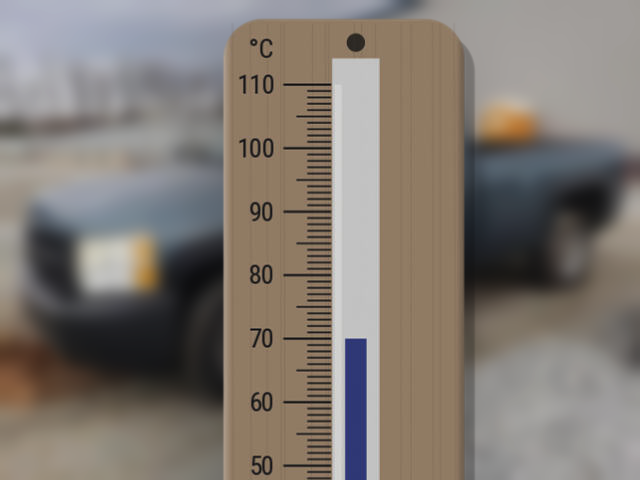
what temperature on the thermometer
70 °C
